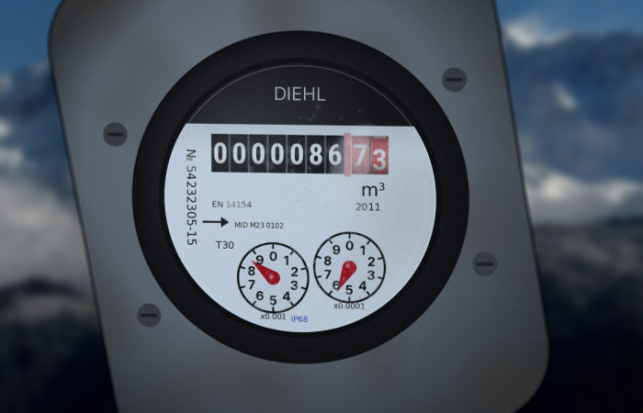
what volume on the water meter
86.7285 m³
